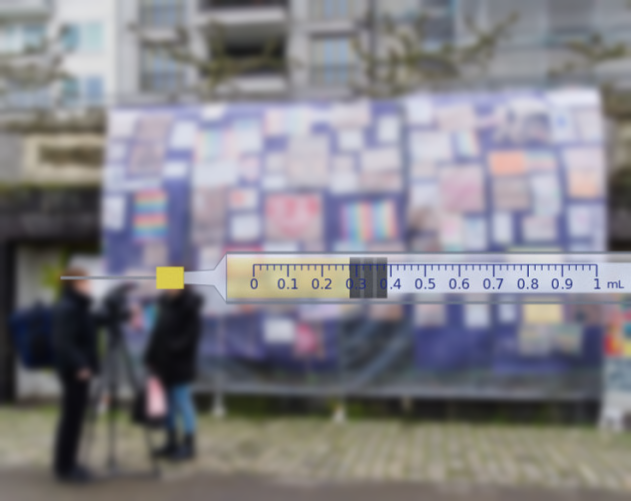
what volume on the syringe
0.28 mL
